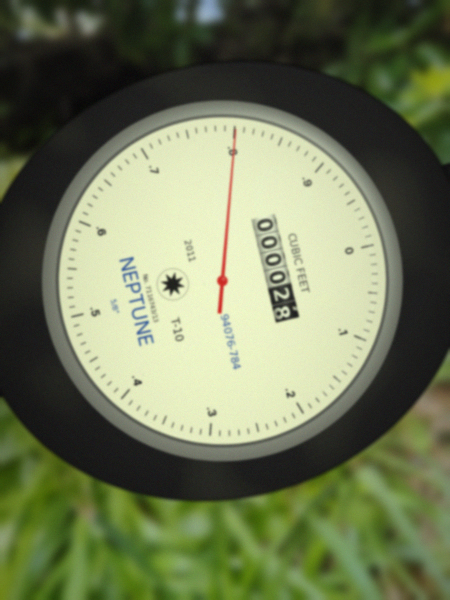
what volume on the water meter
27.80 ft³
